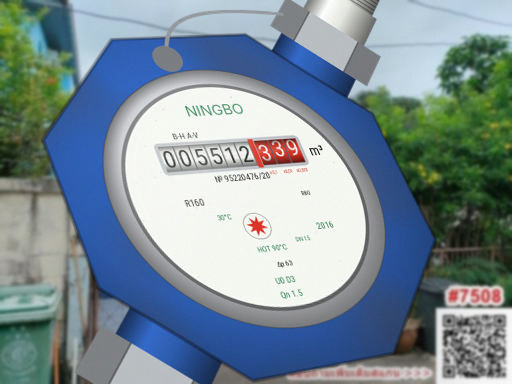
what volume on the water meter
5512.339 m³
